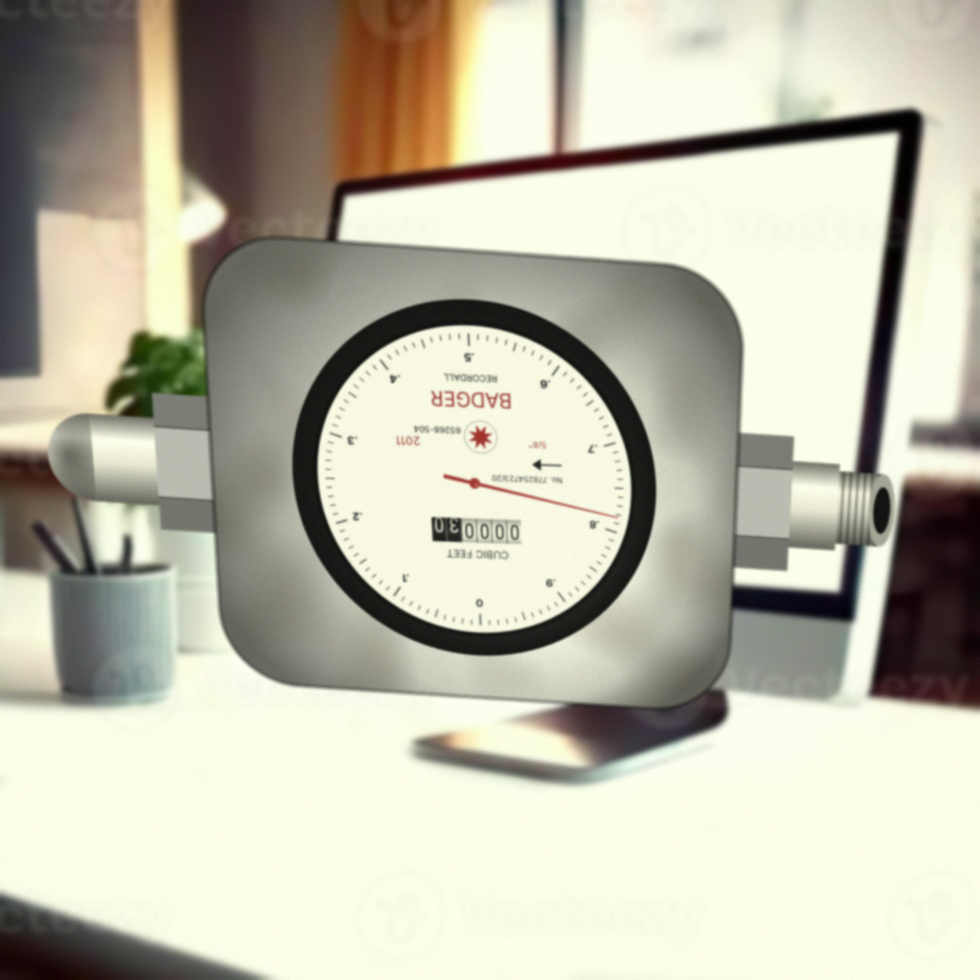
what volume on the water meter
29.78 ft³
